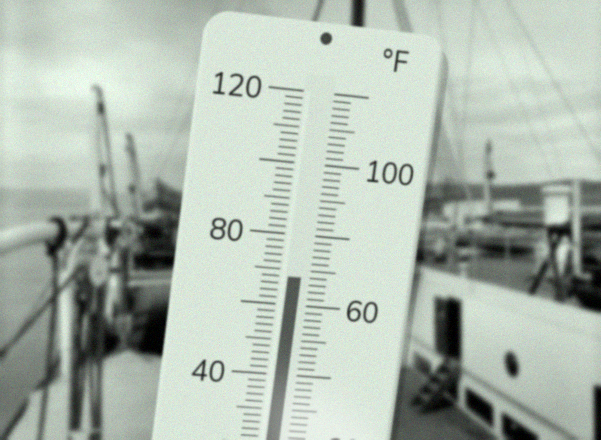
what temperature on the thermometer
68 °F
